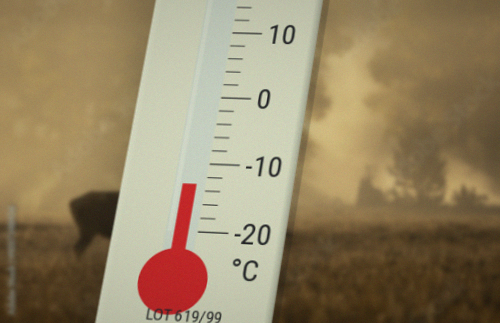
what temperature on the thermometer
-13 °C
